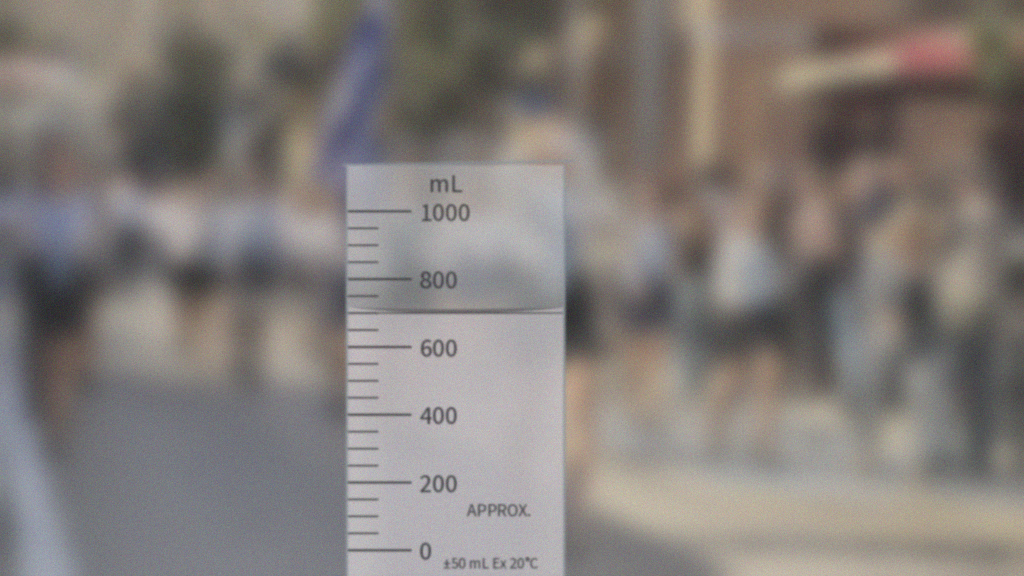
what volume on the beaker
700 mL
